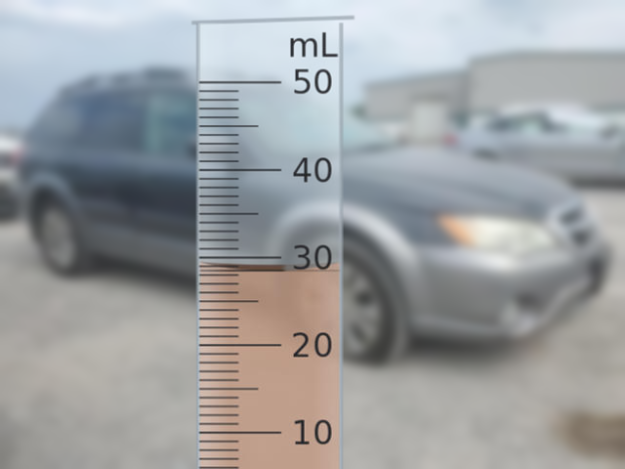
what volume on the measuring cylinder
28.5 mL
